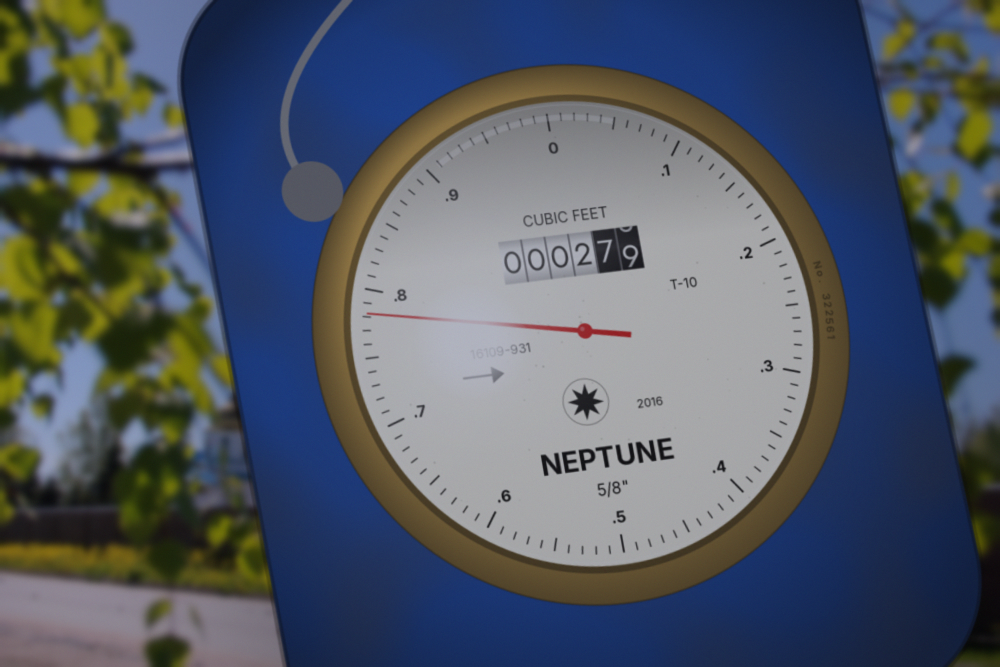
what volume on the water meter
278.78 ft³
